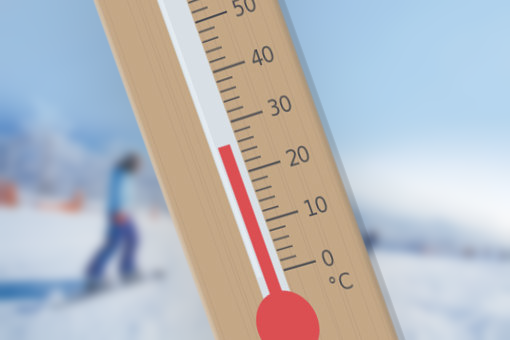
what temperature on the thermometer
26 °C
